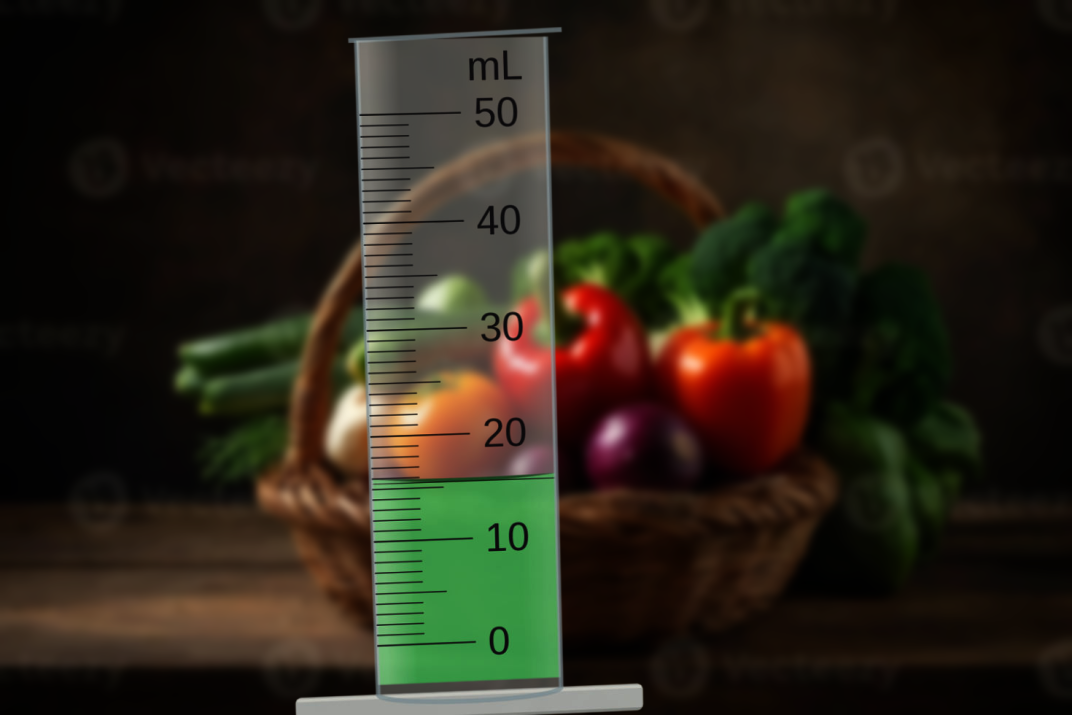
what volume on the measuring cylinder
15.5 mL
